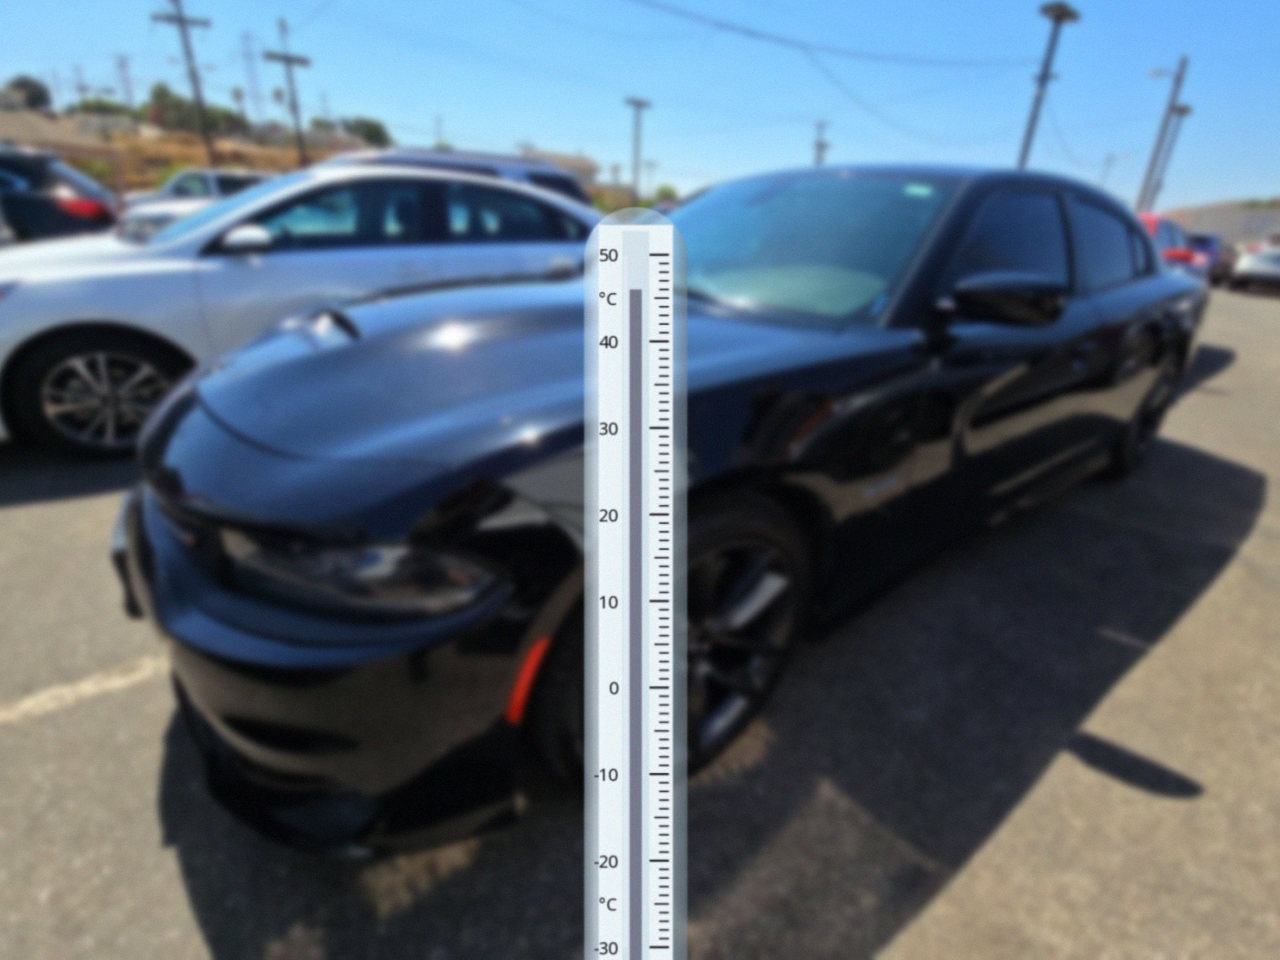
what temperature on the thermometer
46 °C
